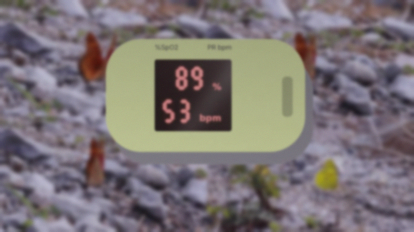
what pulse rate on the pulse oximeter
53 bpm
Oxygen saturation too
89 %
